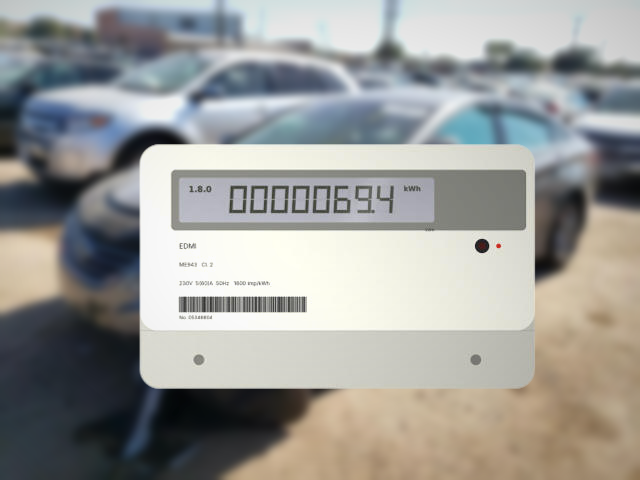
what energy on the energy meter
69.4 kWh
